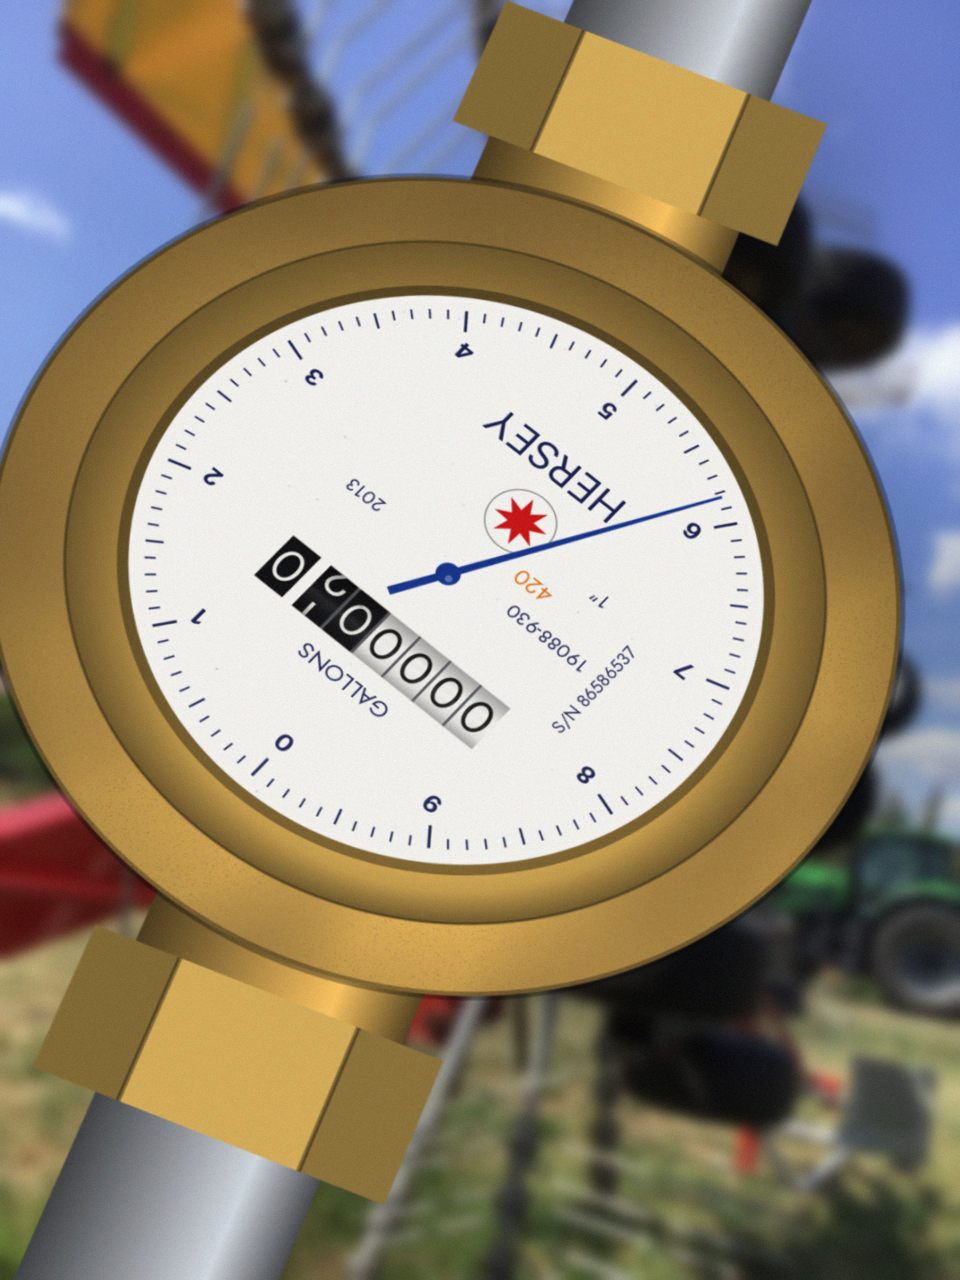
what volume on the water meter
15.8 gal
